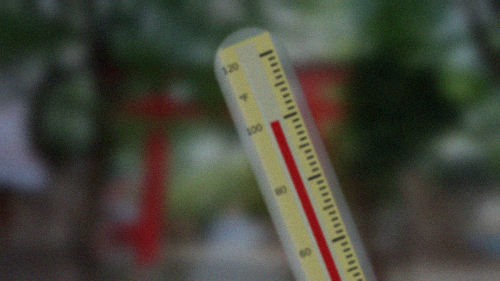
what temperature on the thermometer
100 °F
